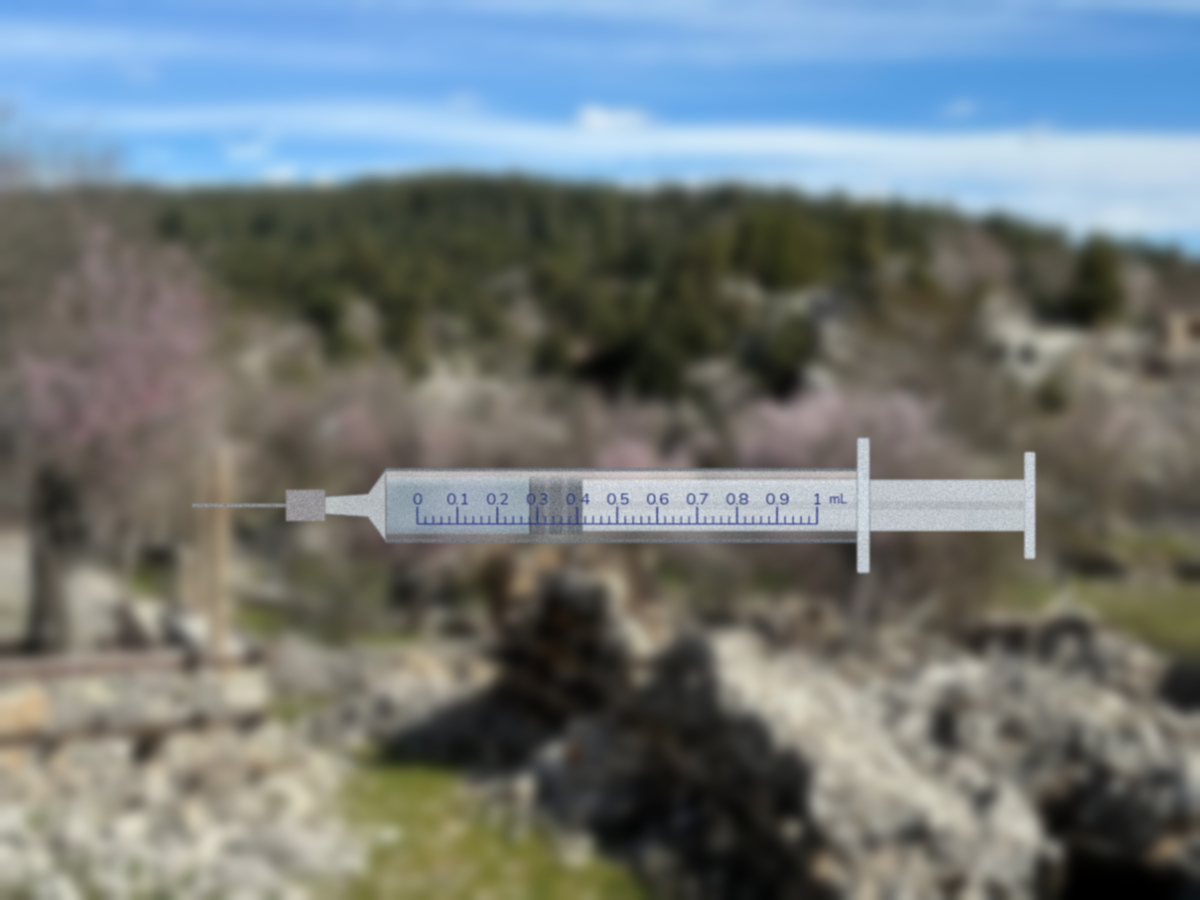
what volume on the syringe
0.28 mL
